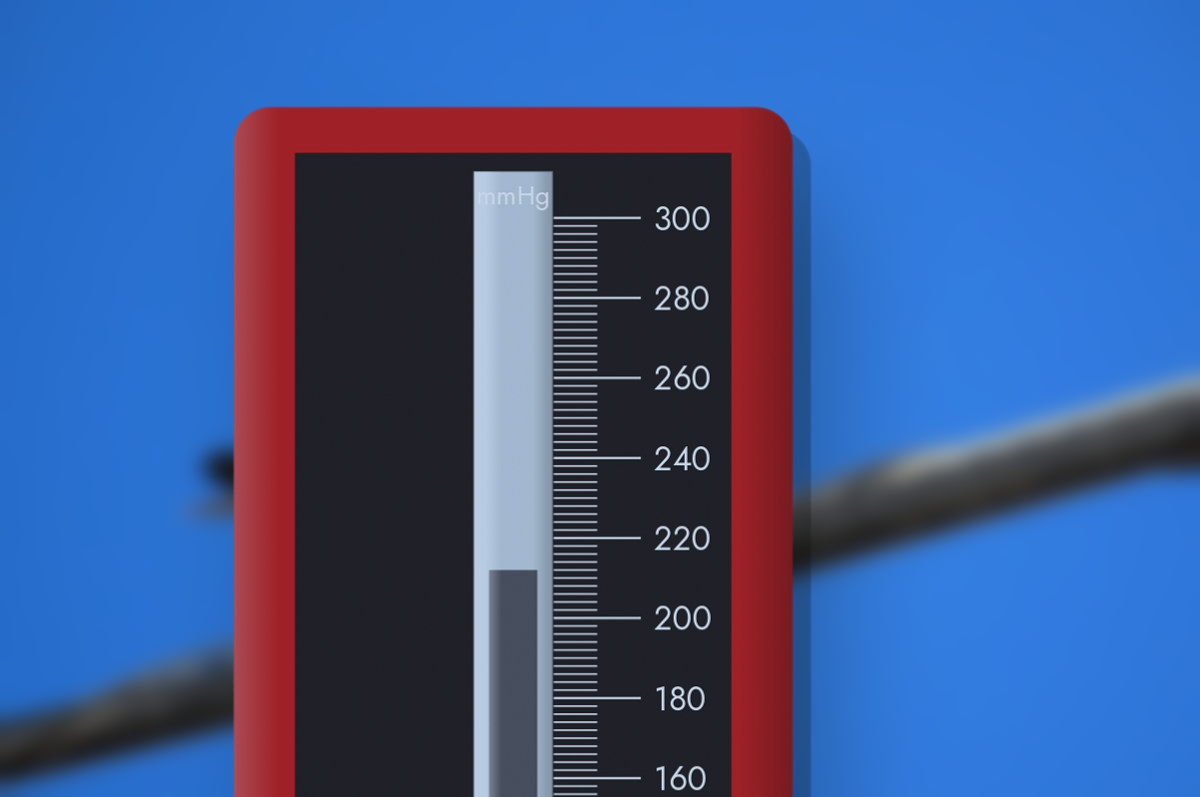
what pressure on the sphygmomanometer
212 mmHg
